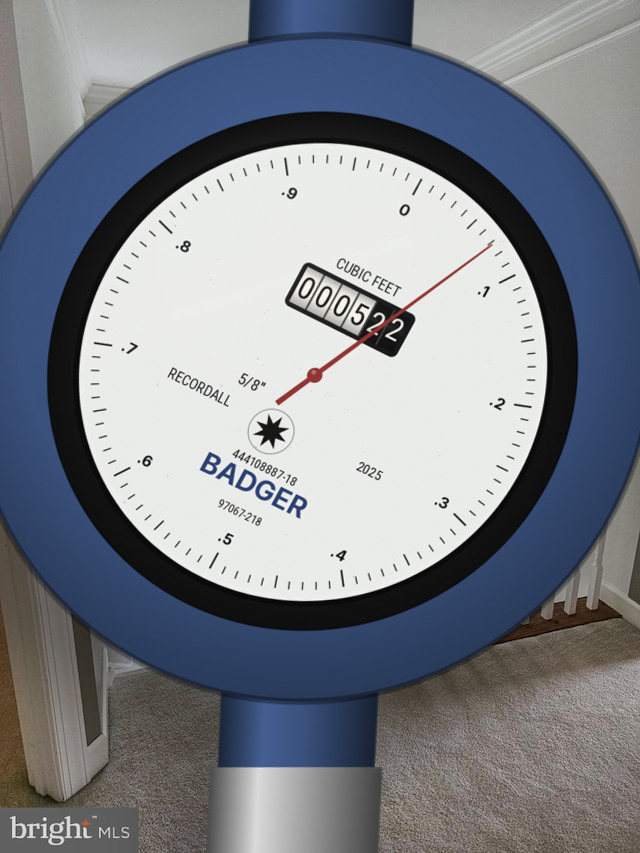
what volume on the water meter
522.07 ft³
